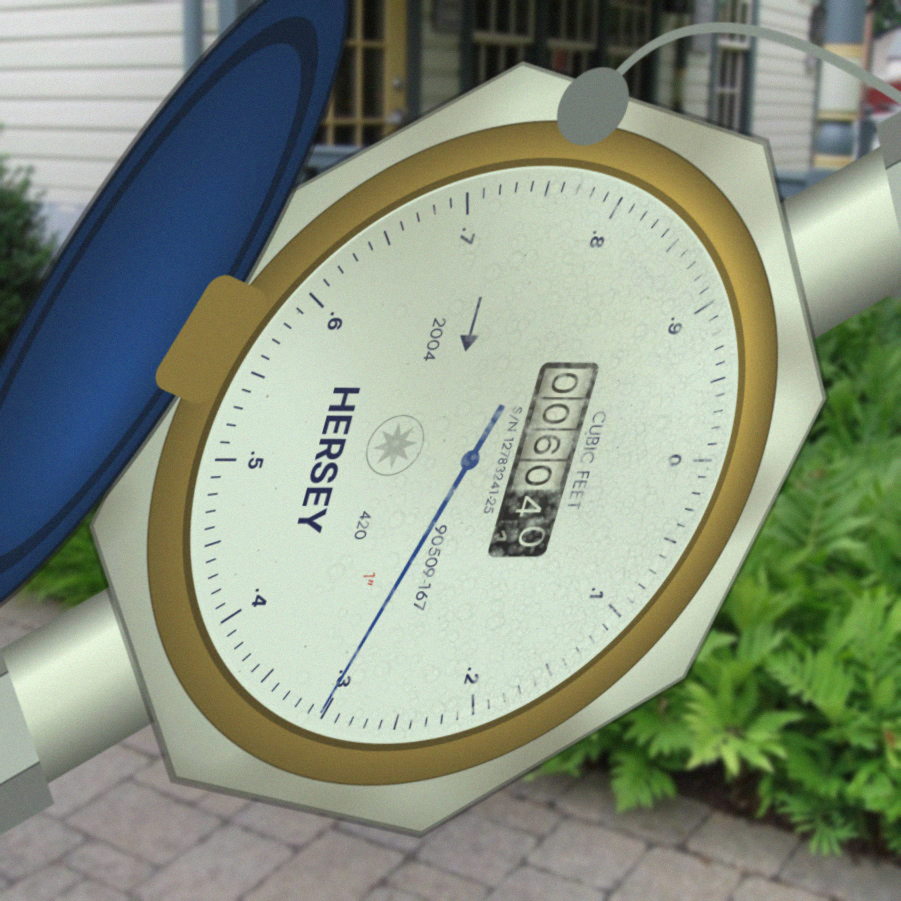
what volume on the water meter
6040.30 ft³
